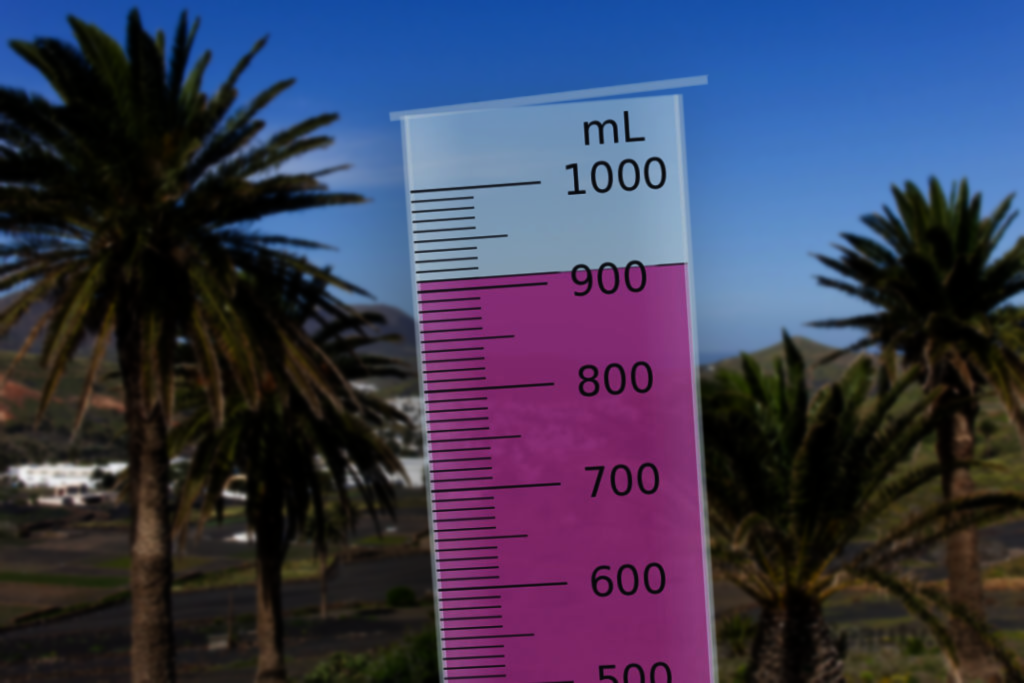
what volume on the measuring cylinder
910 mL
